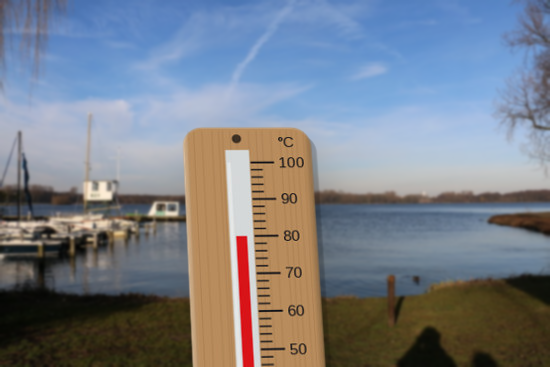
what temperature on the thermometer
80 °C
